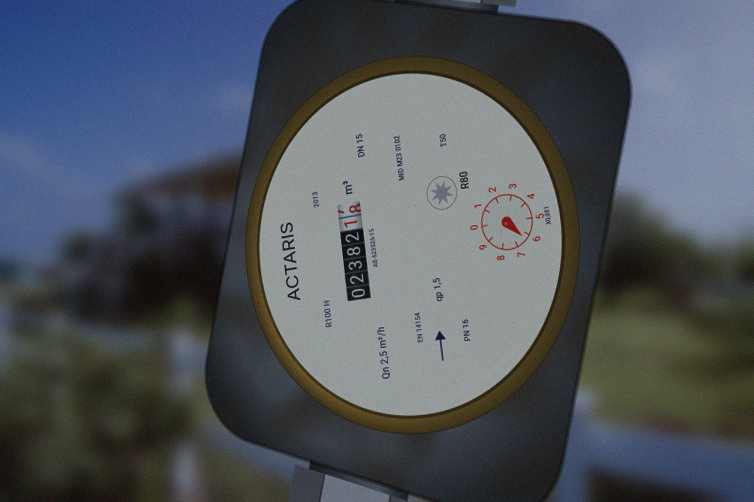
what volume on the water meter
2382.176 m³
